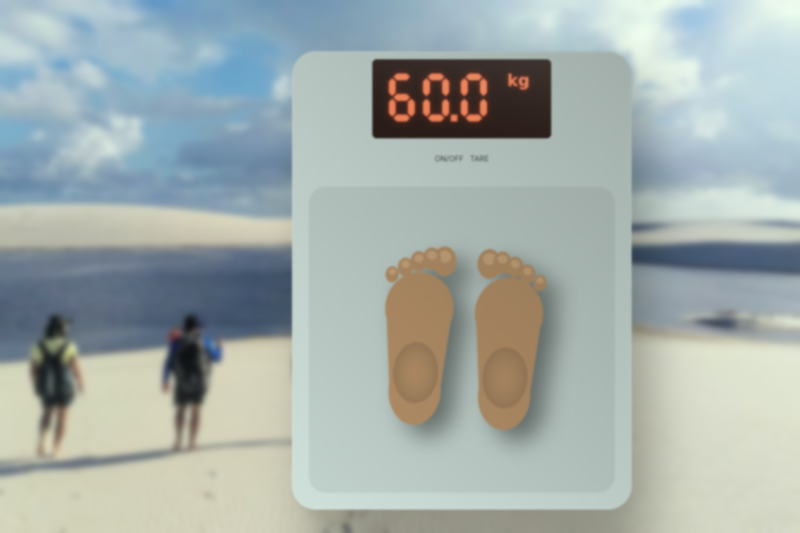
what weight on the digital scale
60.0 kg
